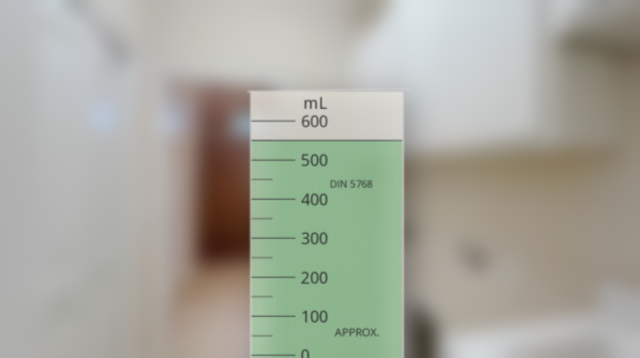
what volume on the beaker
550 mL
